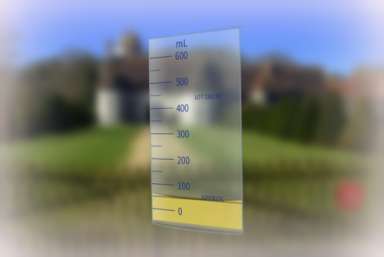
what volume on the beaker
50 mL
